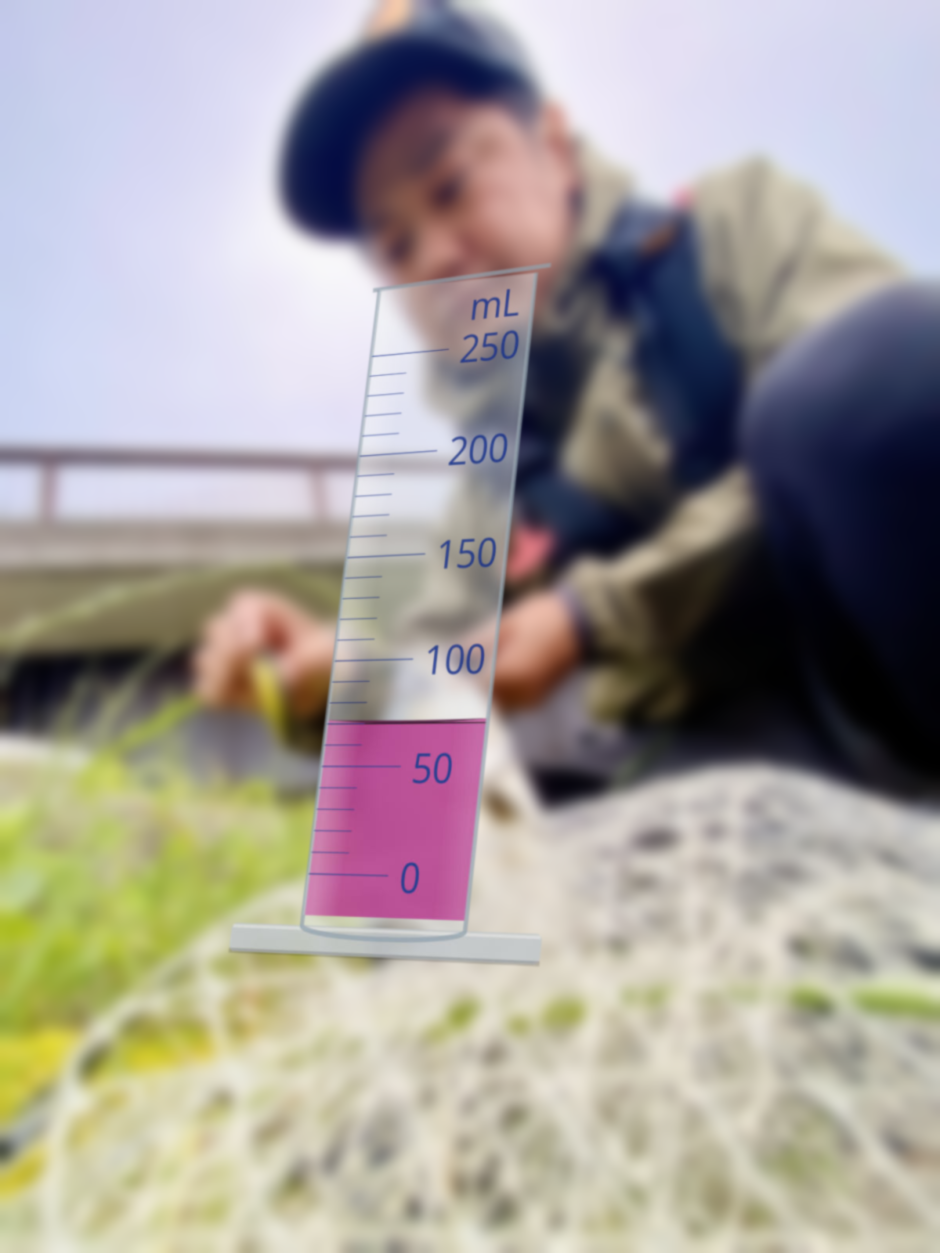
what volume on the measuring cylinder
70 mL
